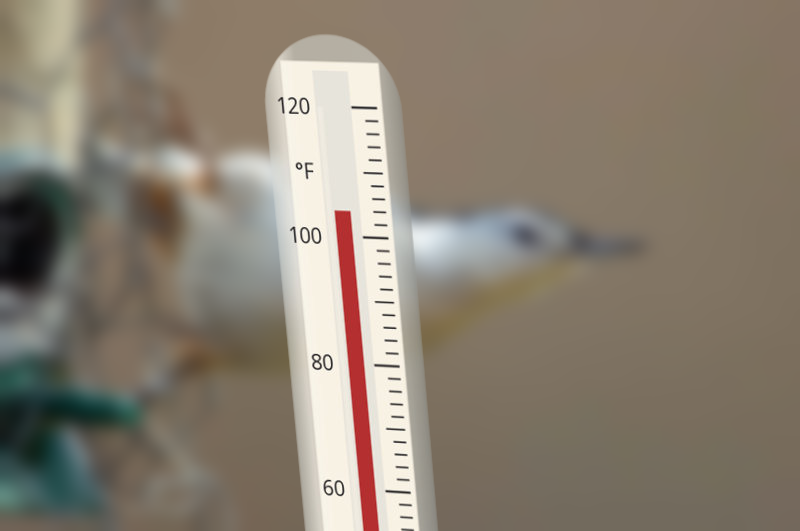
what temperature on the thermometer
104 °F
